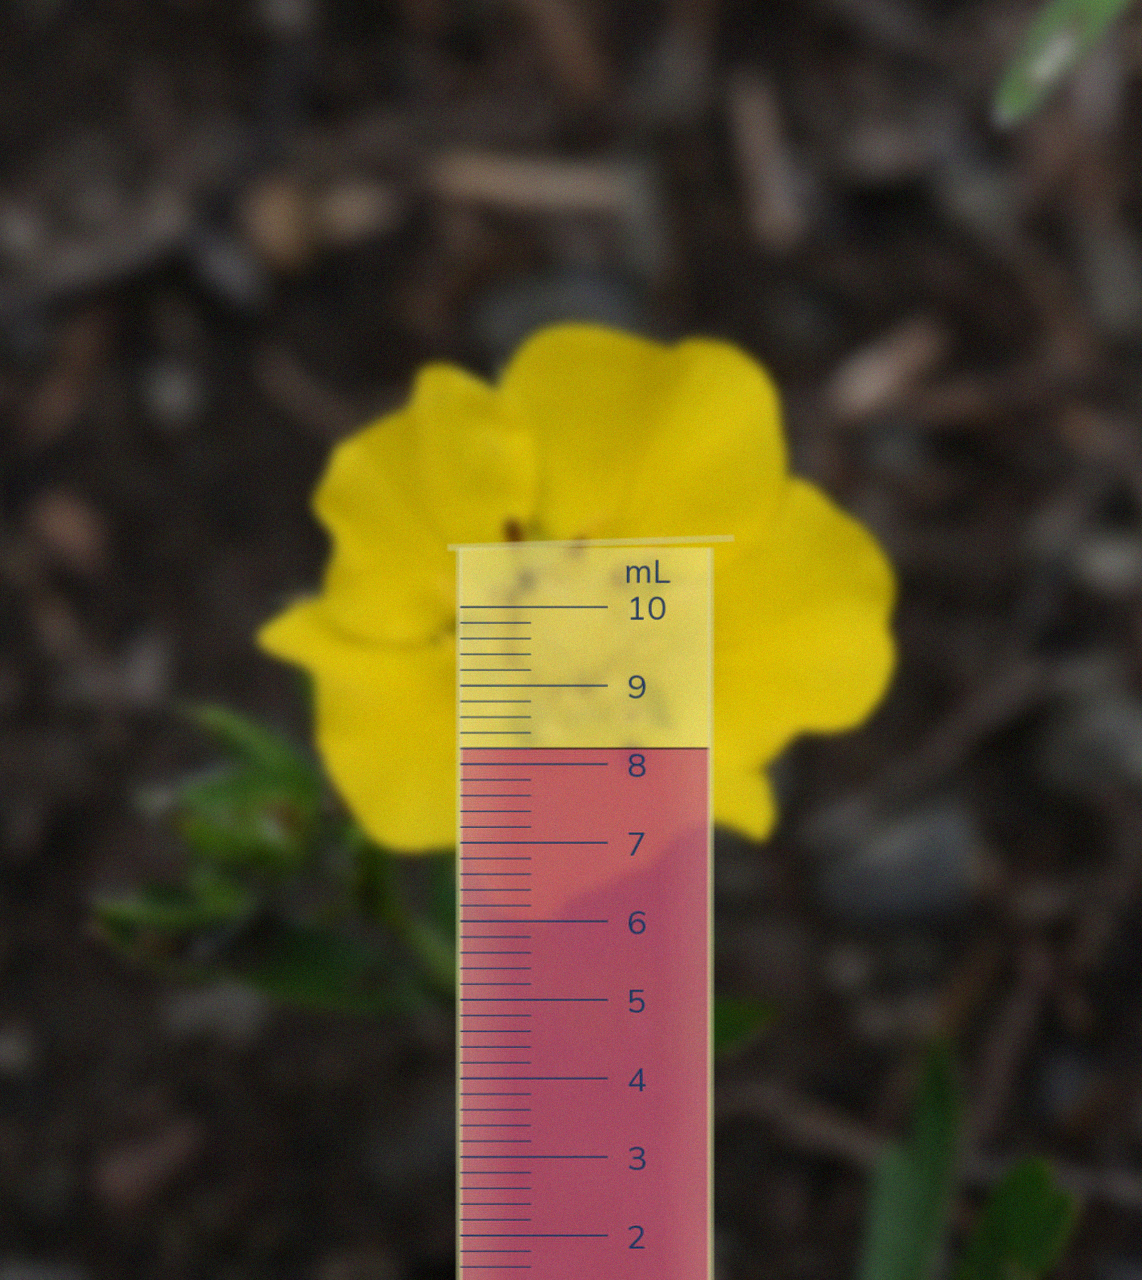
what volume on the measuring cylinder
8.2 mL
